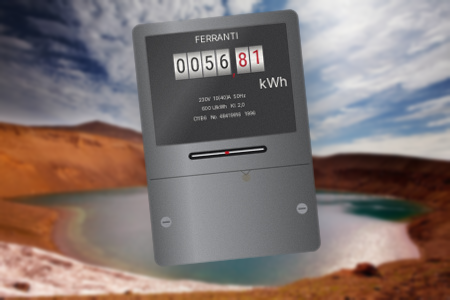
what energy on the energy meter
56.81 kWh
